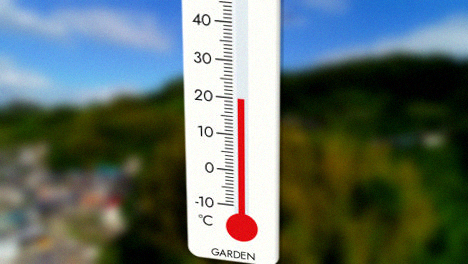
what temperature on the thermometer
20 °C
